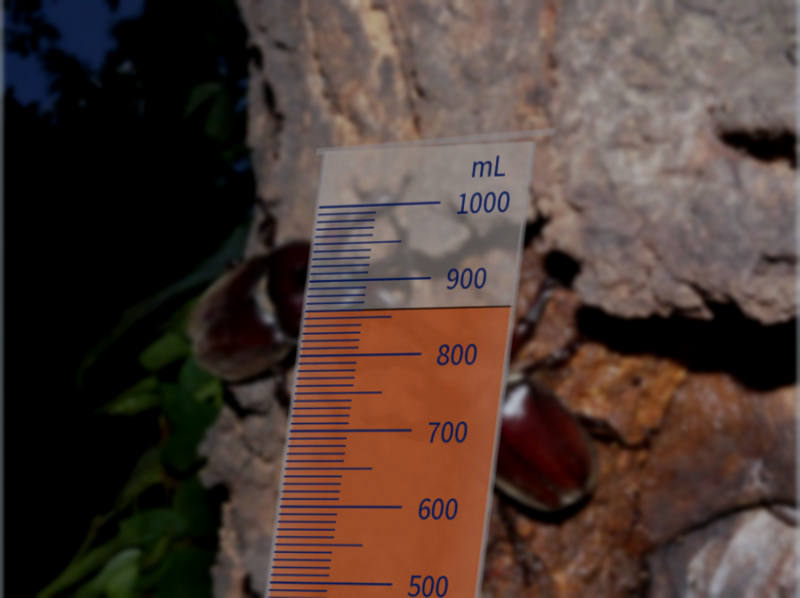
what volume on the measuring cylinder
860 mL
